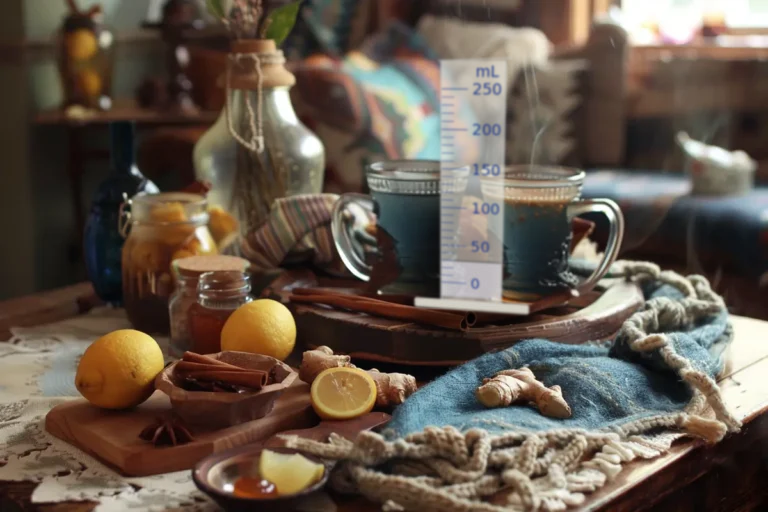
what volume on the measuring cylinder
30 mL
